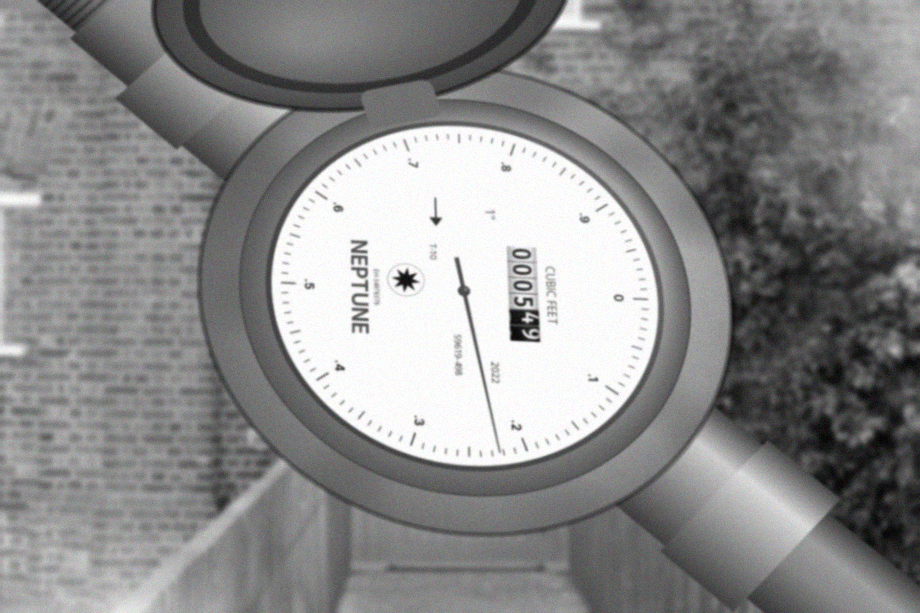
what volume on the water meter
549.22 ft³
